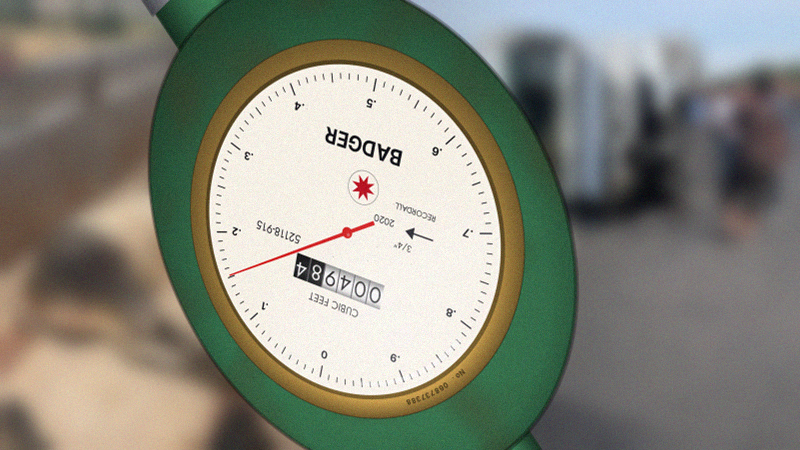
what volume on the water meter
4984.15 ft³
